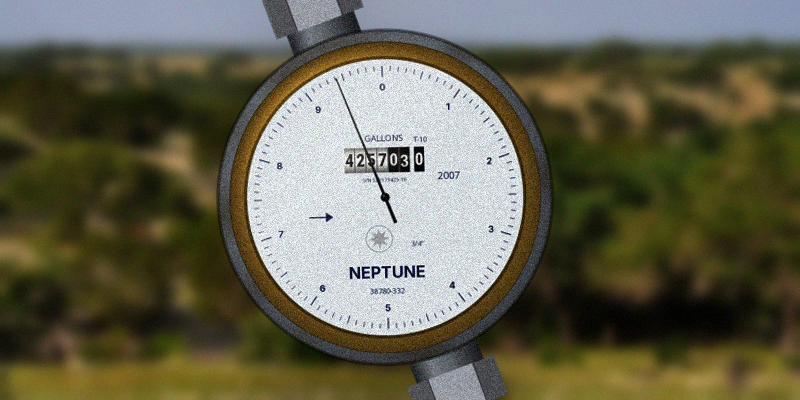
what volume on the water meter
4257029.4 gal
